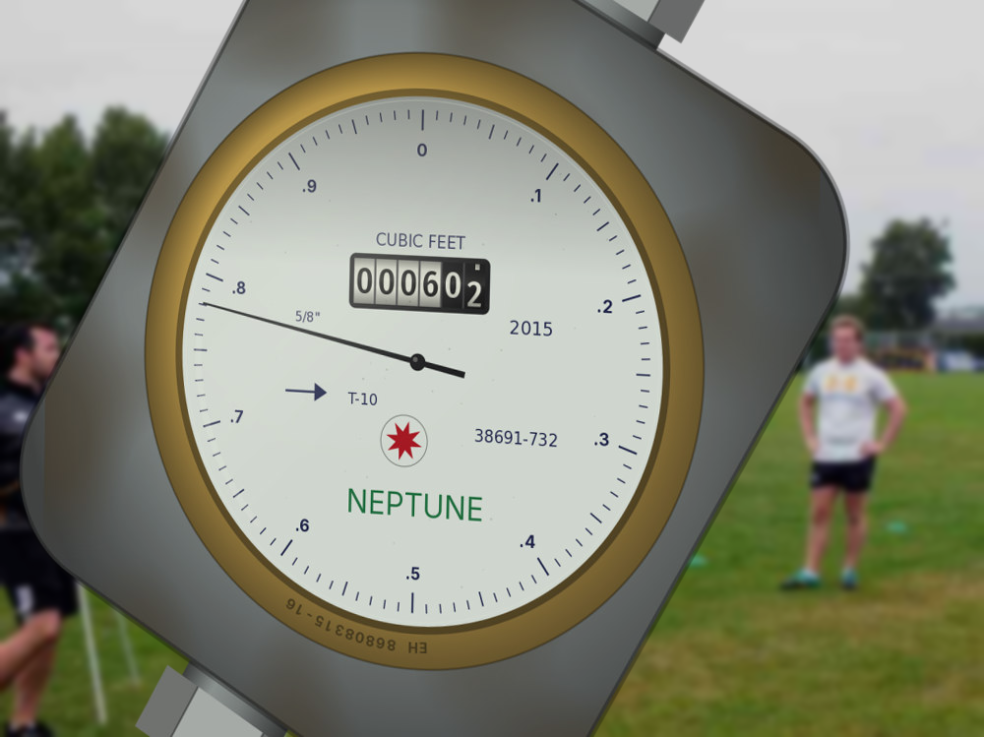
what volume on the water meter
601.78 ft³
